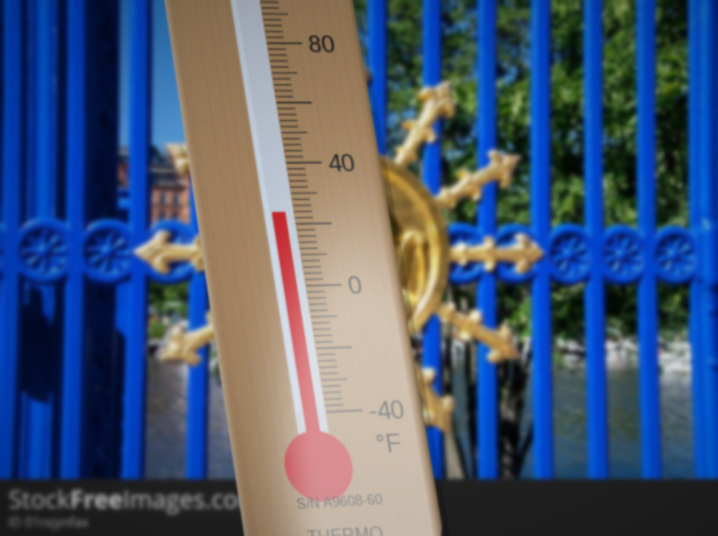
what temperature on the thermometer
24 °F
